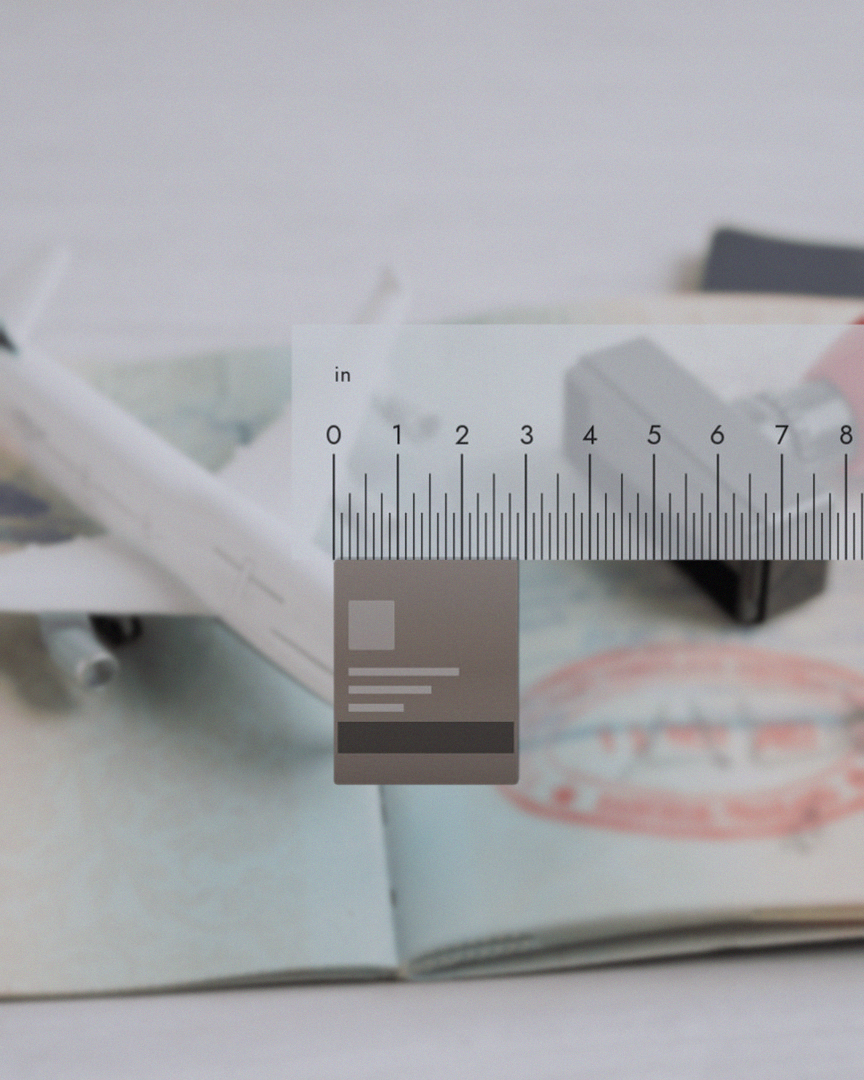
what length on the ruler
2.875 in
